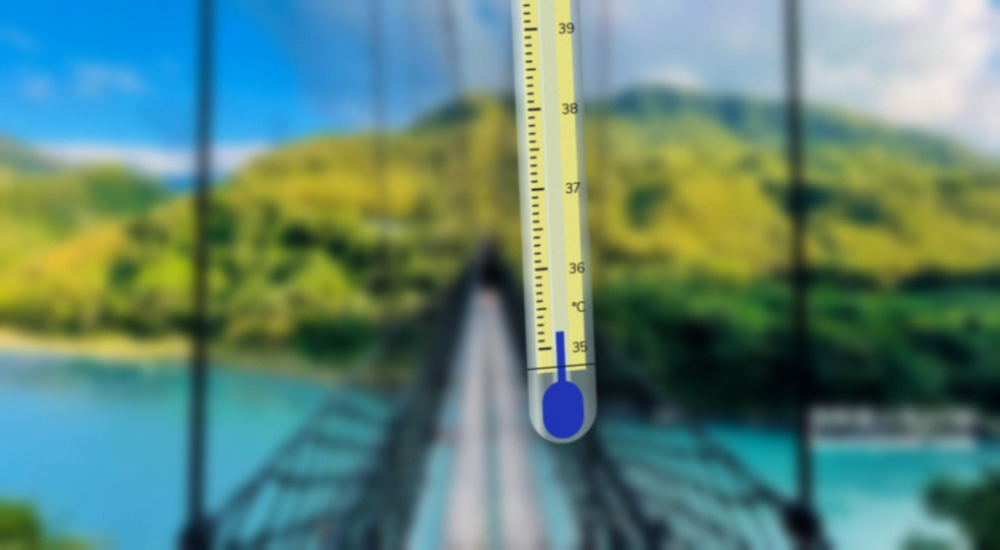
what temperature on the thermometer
35.2 °C
